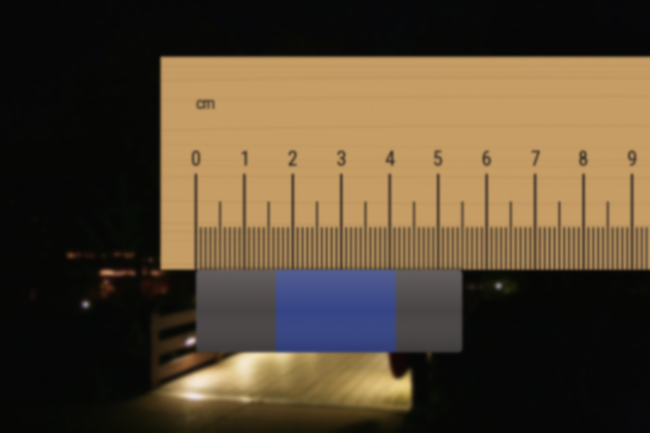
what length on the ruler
5.5 cm
